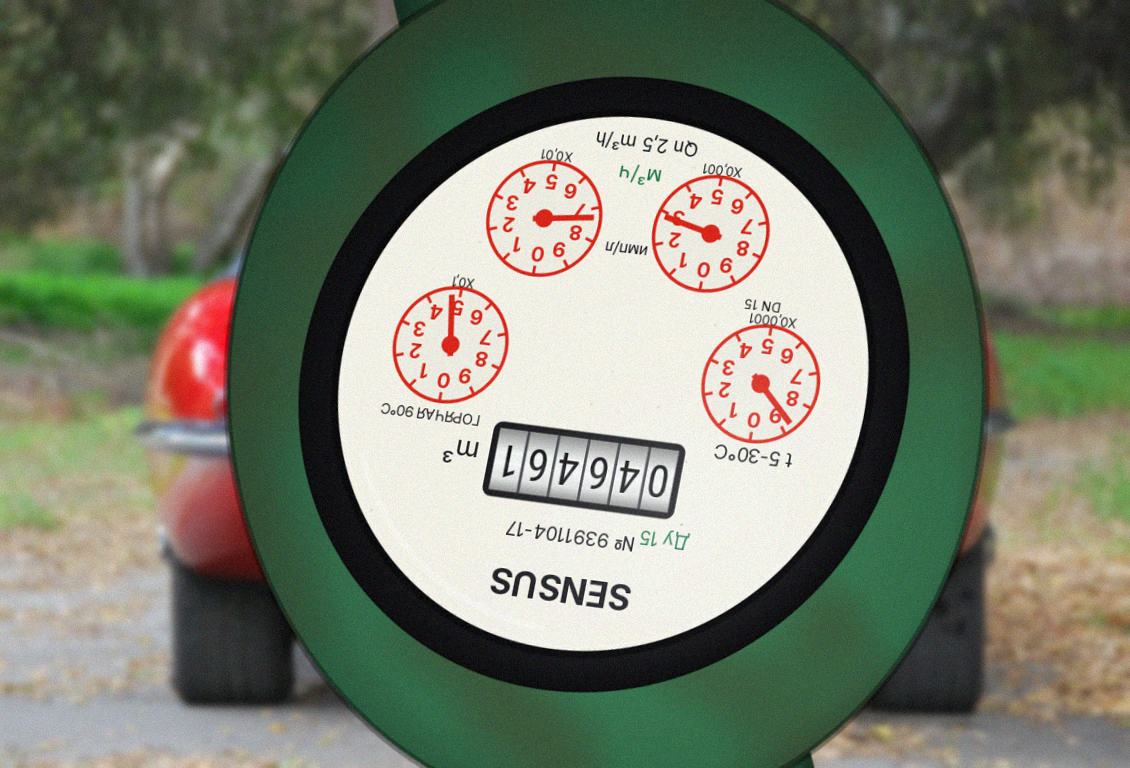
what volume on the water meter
46461.4728 m³
